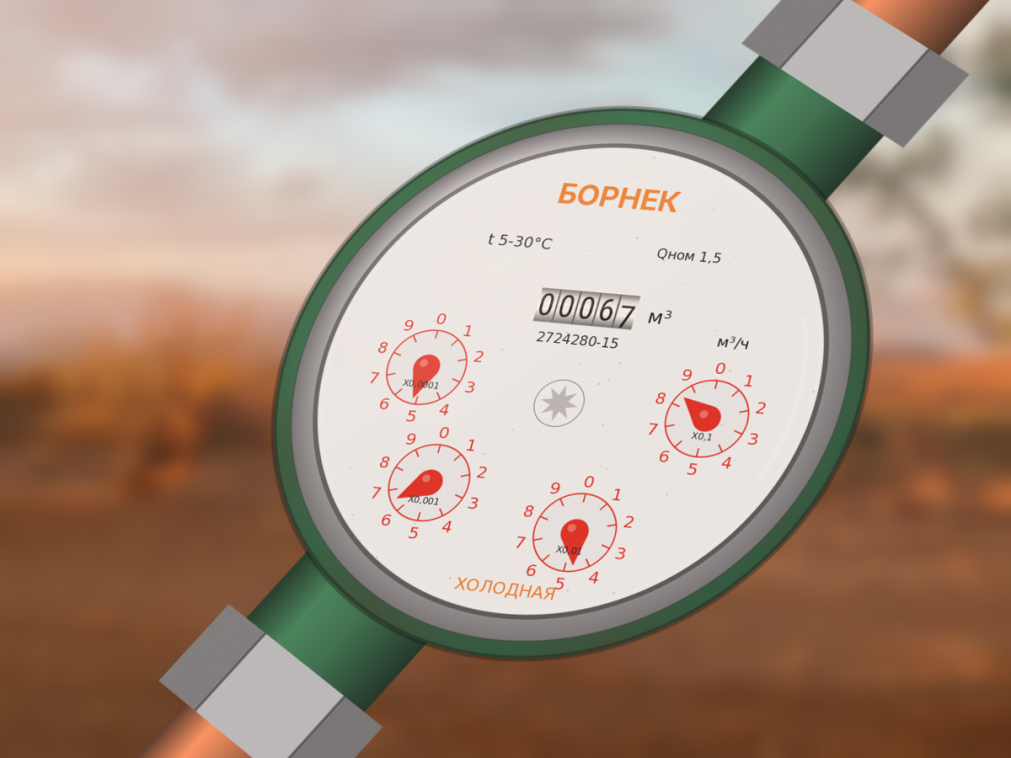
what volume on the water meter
66.8465 m³
